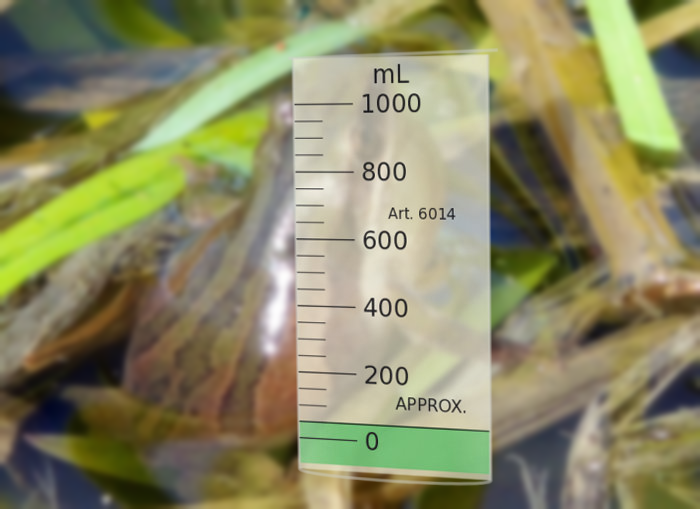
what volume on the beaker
50 mL
